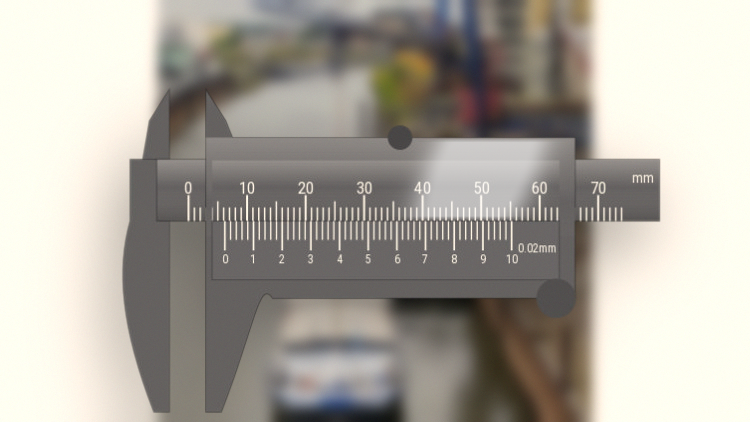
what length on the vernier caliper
6.2 mm
